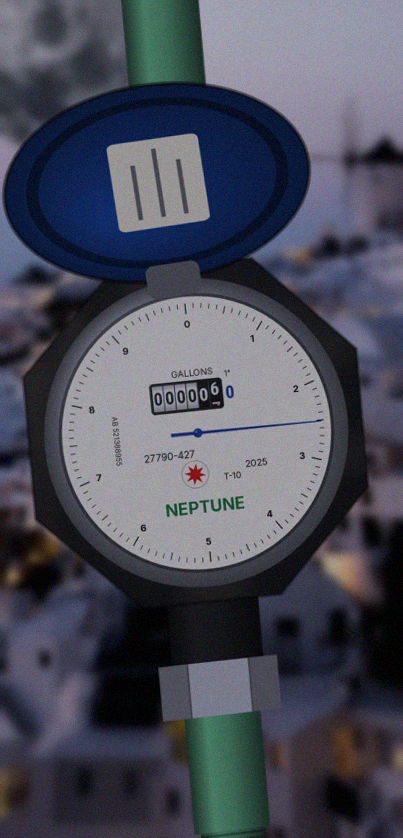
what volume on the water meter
62.5 gal
